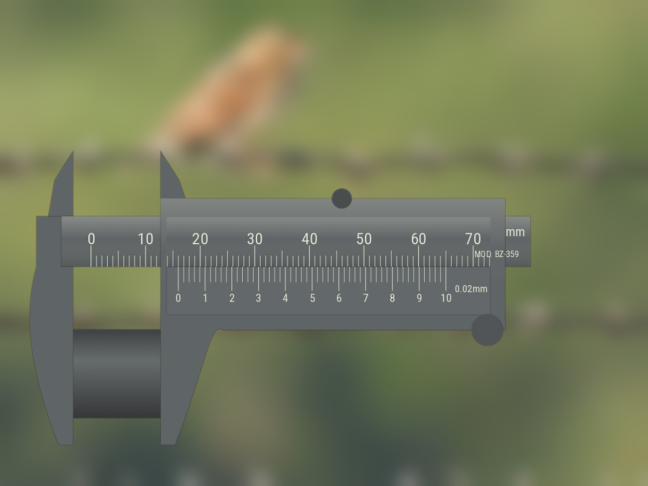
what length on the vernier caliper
16.0 mm
